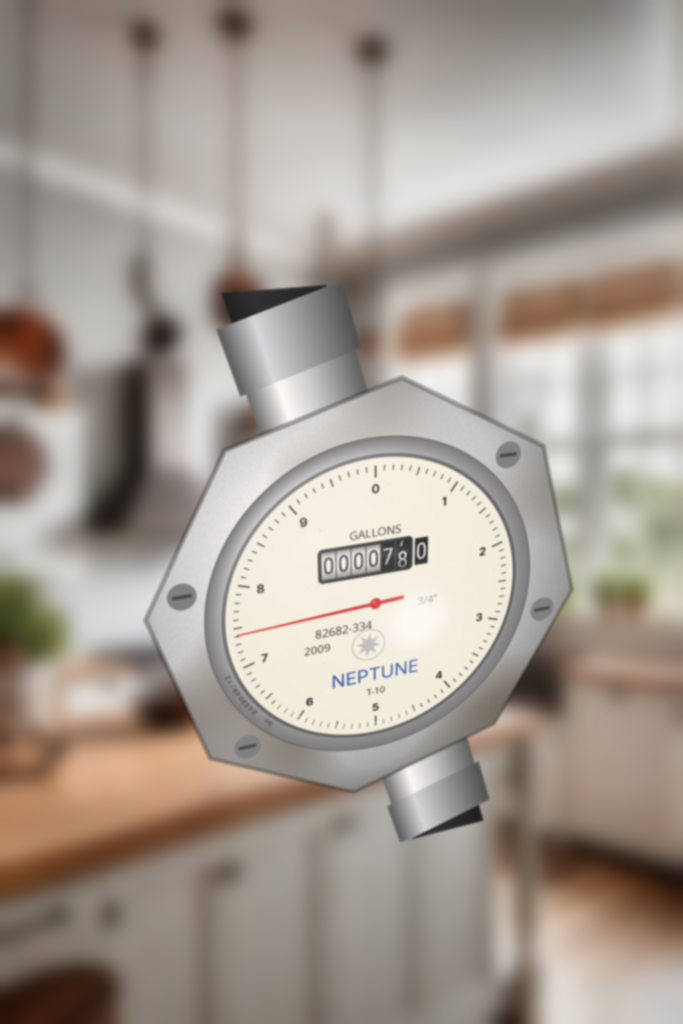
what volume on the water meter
777.4 gal
